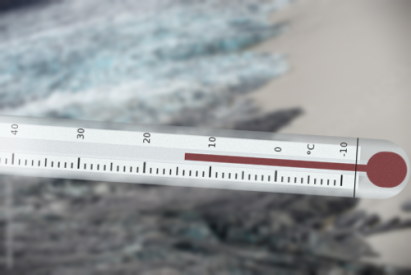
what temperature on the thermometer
14 °C
